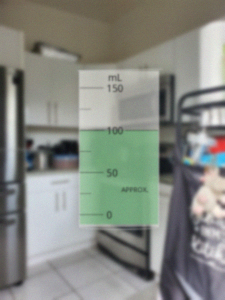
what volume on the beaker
100 mL
